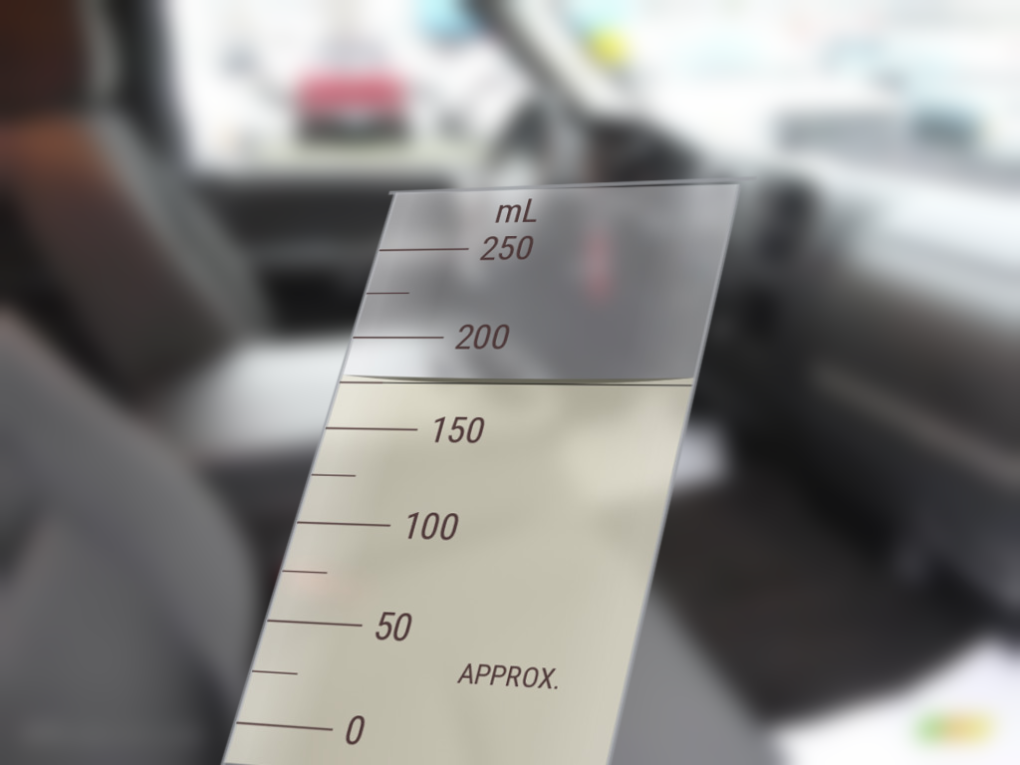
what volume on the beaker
175 mL
